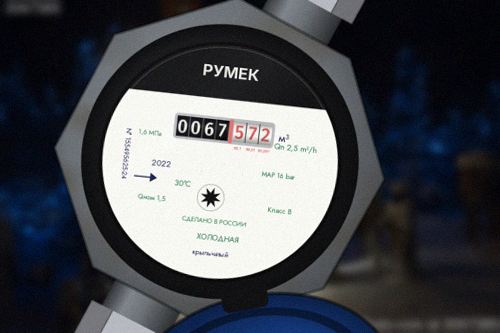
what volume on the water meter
67.572 m³
